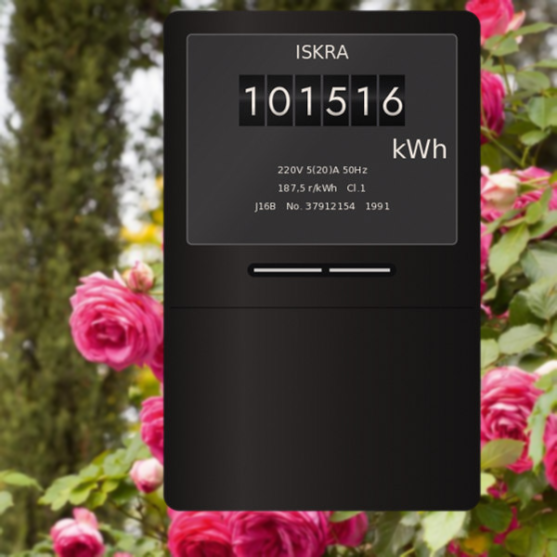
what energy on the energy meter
101516 kWh
